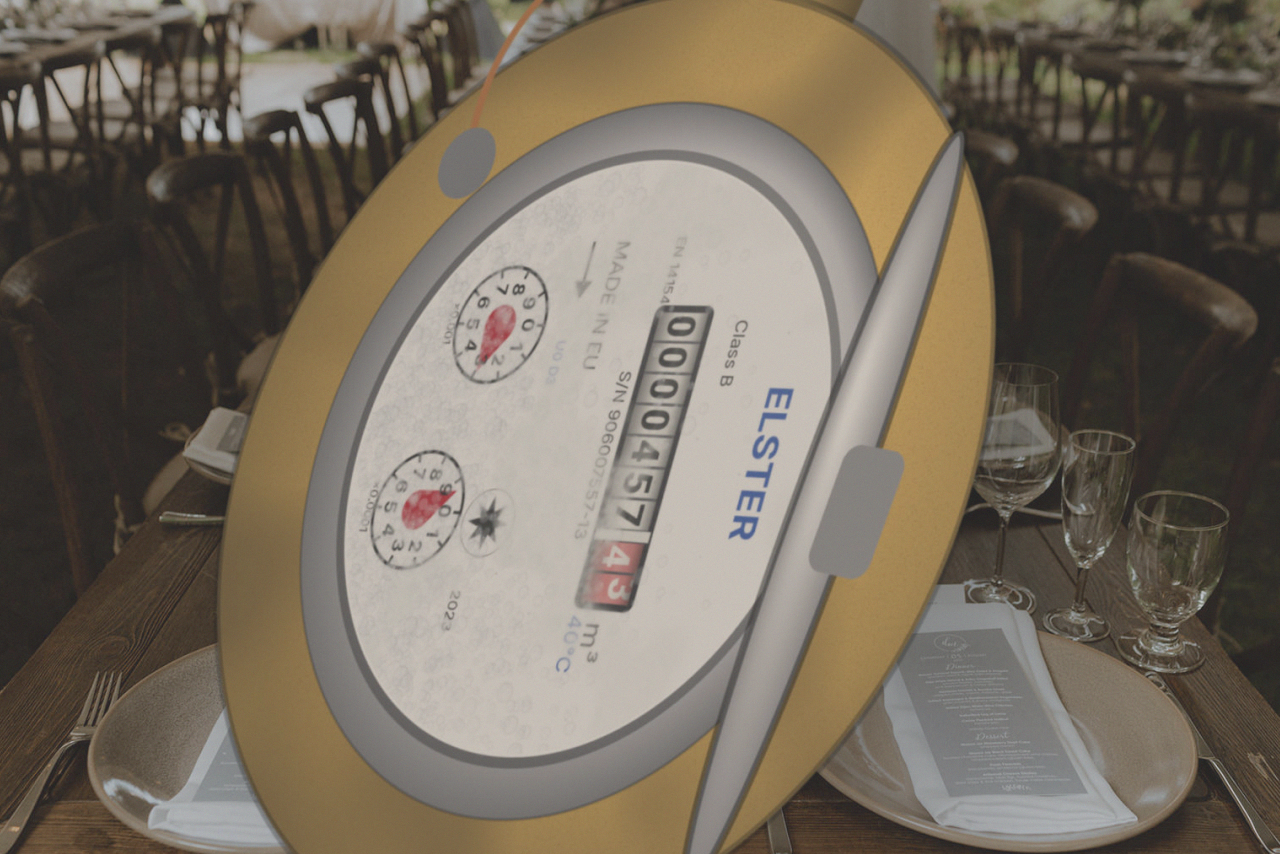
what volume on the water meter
457.4329 m³
